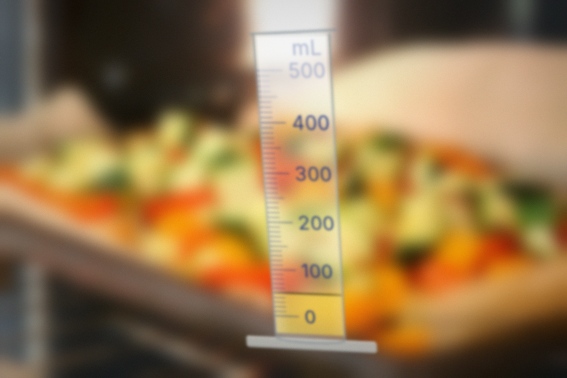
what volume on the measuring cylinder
50 mL
